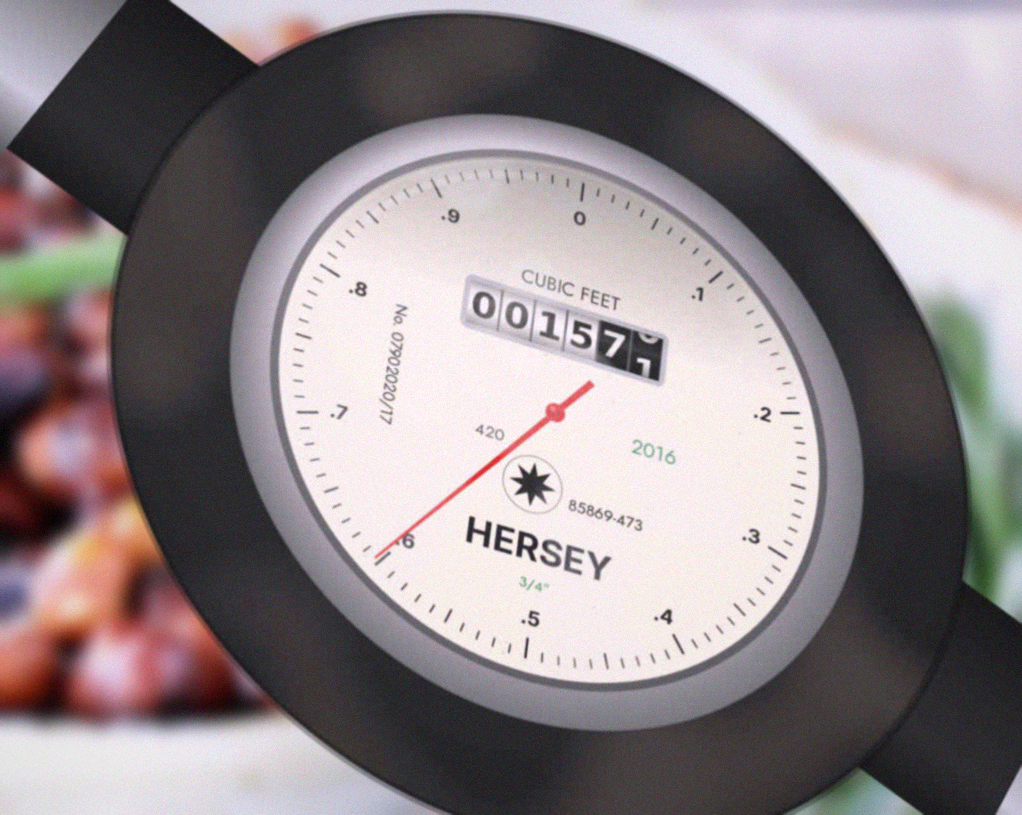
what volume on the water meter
1570.60 ft³
